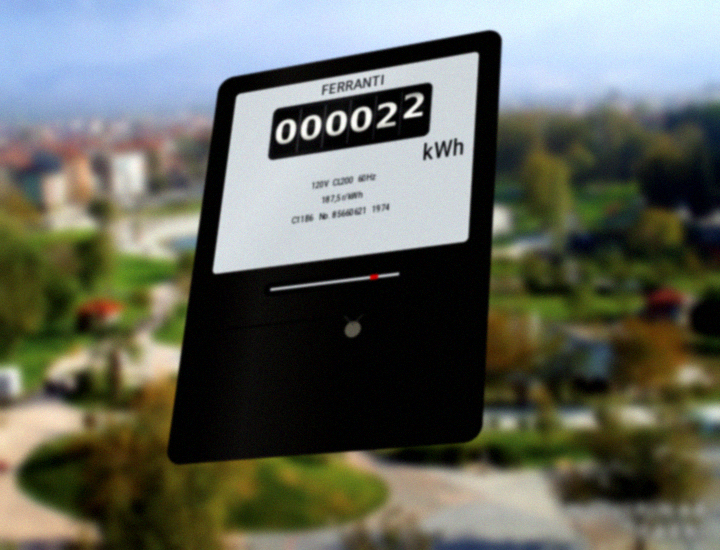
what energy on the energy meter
22 kWh
